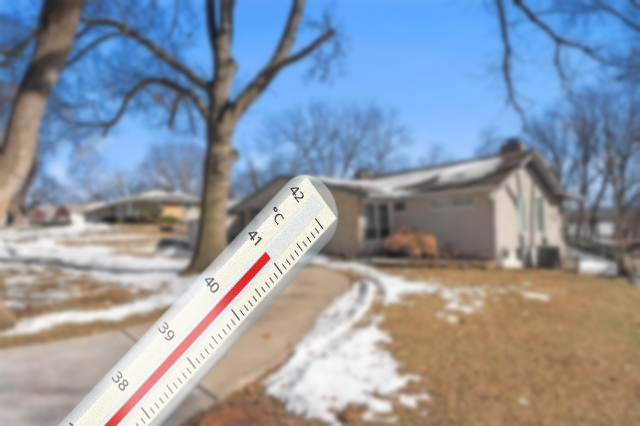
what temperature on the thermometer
41 °C
